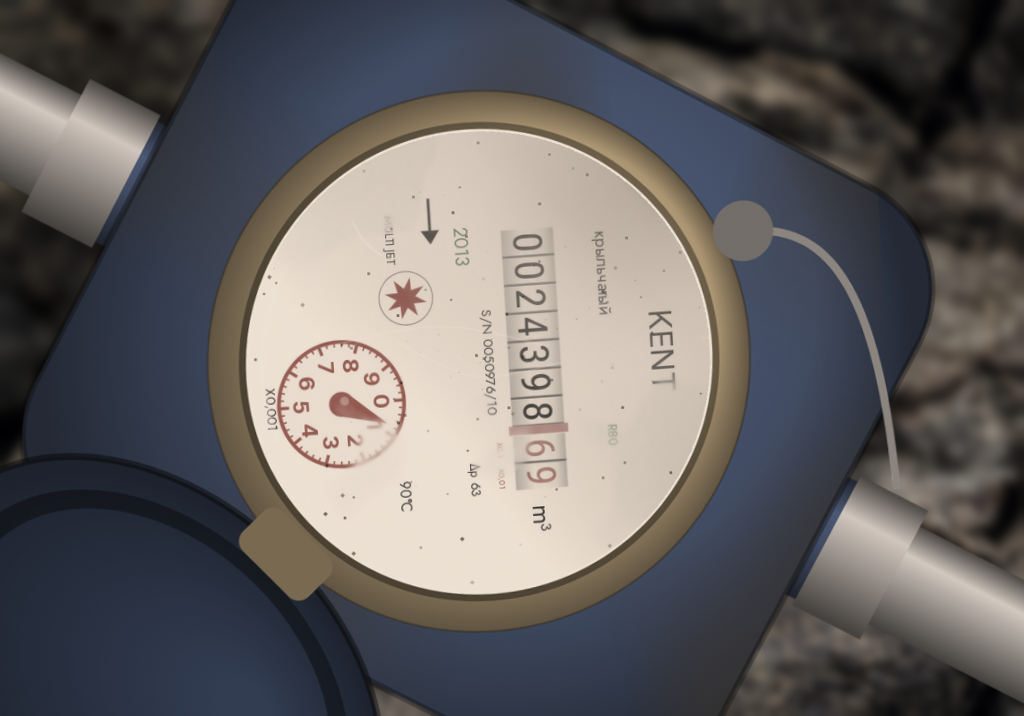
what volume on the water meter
24398.690 m³
